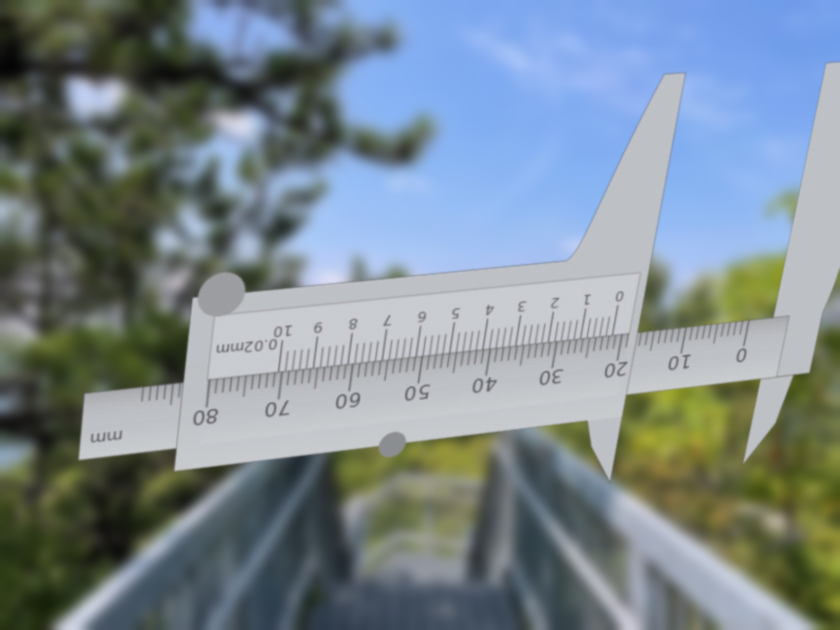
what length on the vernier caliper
21.5 mm
